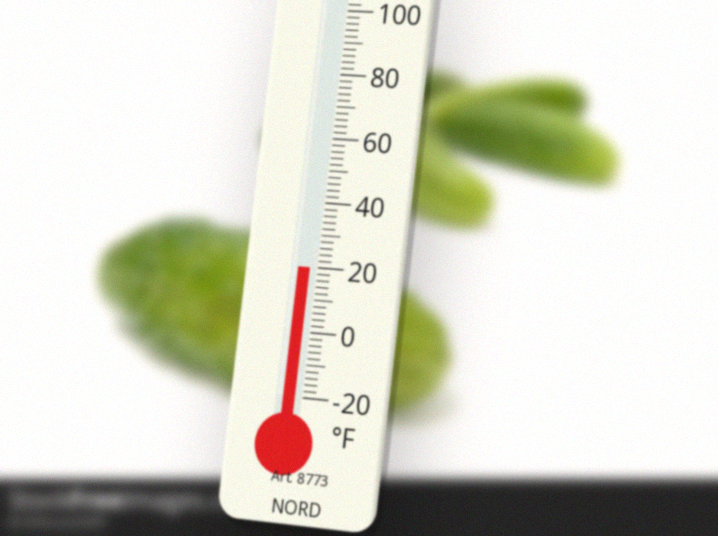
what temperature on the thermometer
20 °F
